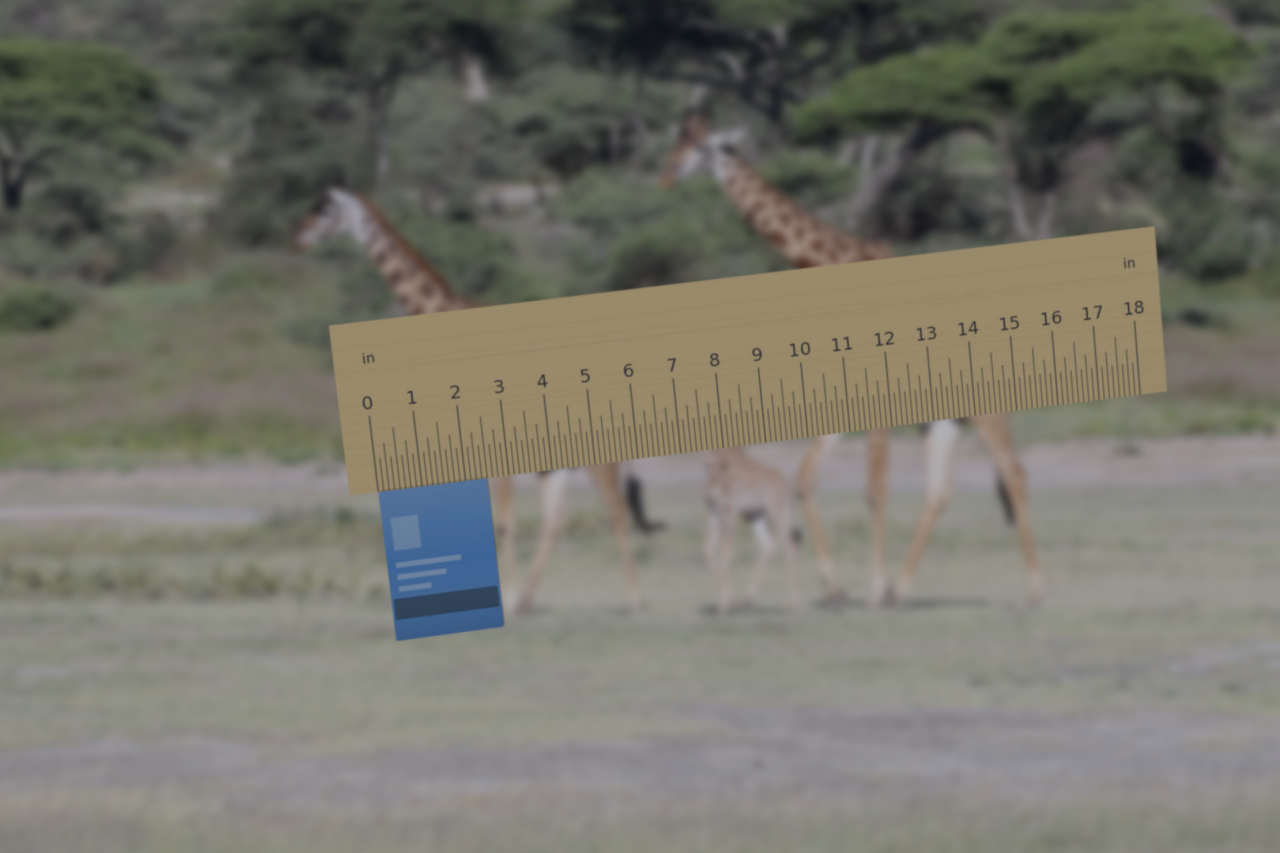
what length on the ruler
2.5 in
